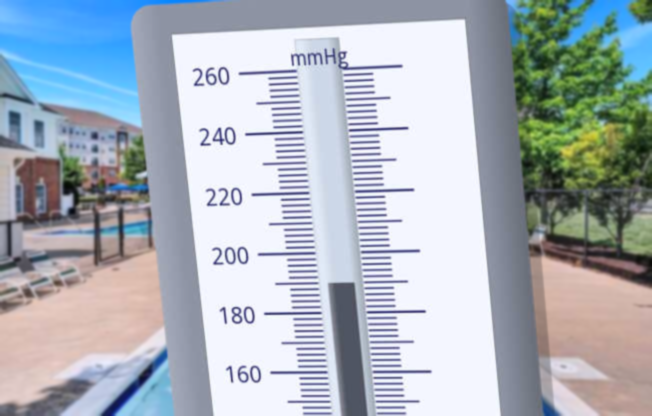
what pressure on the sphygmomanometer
190 mmHg
